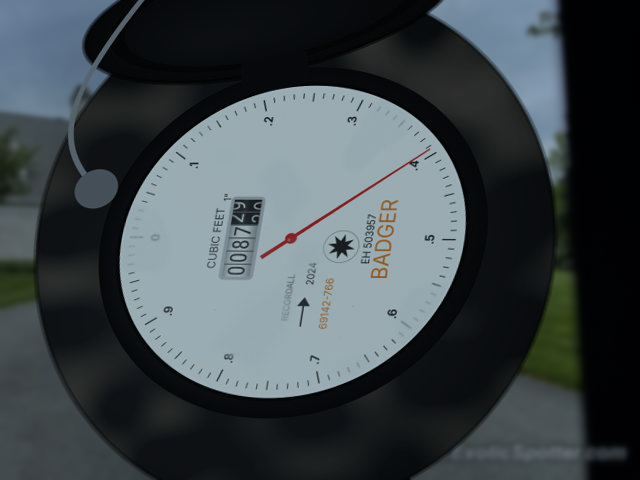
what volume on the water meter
8729.39 ft³
